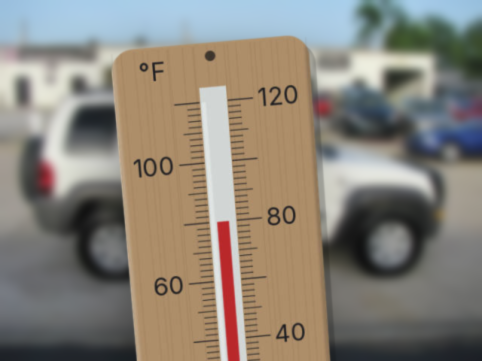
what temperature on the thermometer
80 °F
